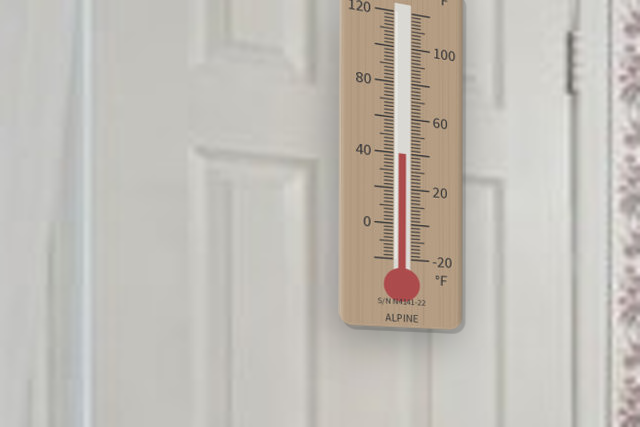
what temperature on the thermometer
40 °F
